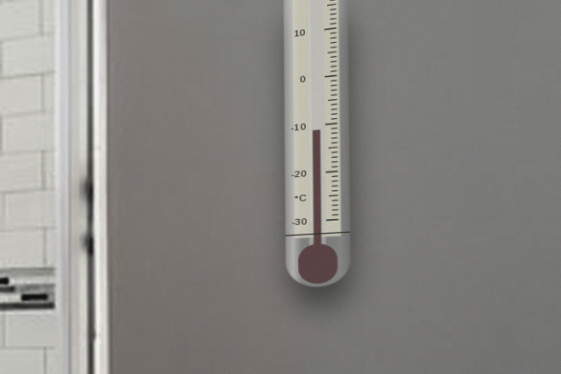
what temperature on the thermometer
-11 °C
